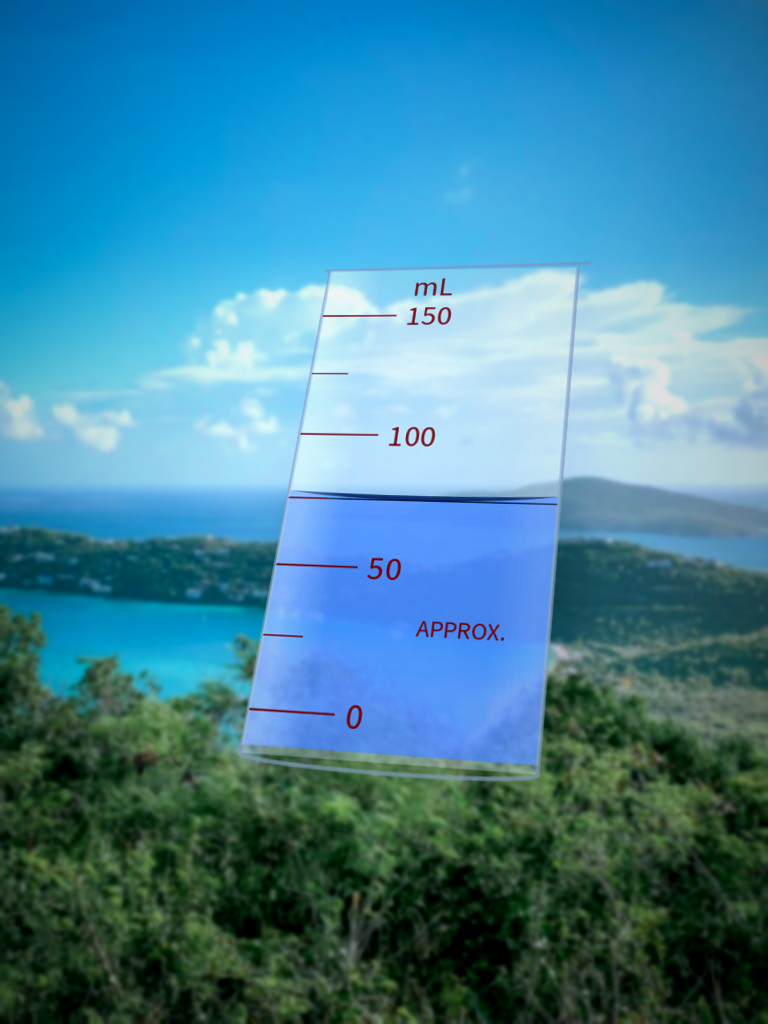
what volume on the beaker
75 mL
